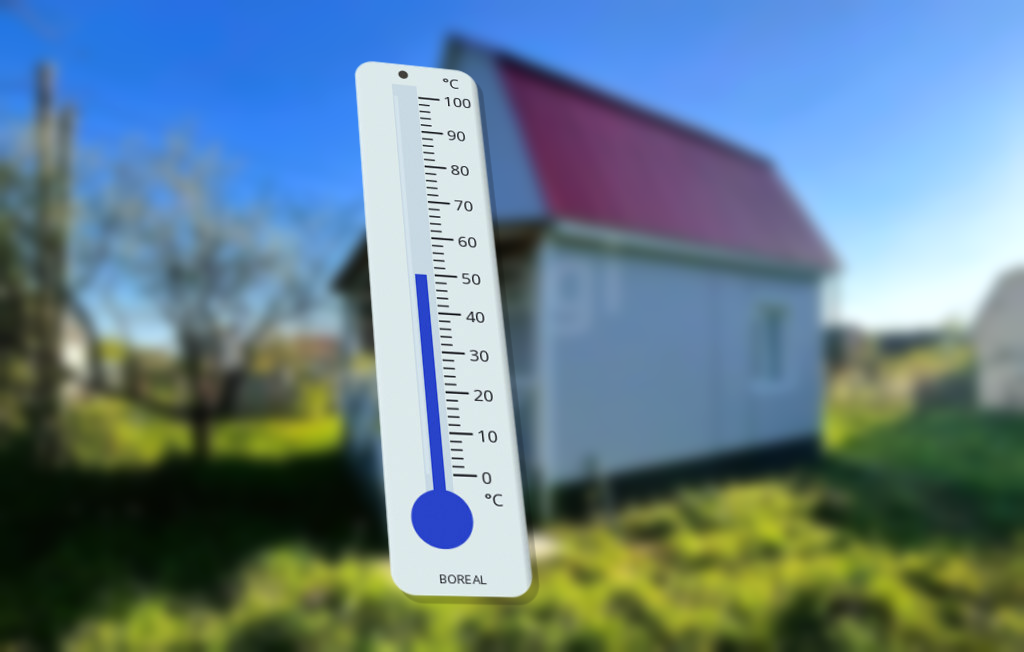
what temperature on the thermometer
50 °C
